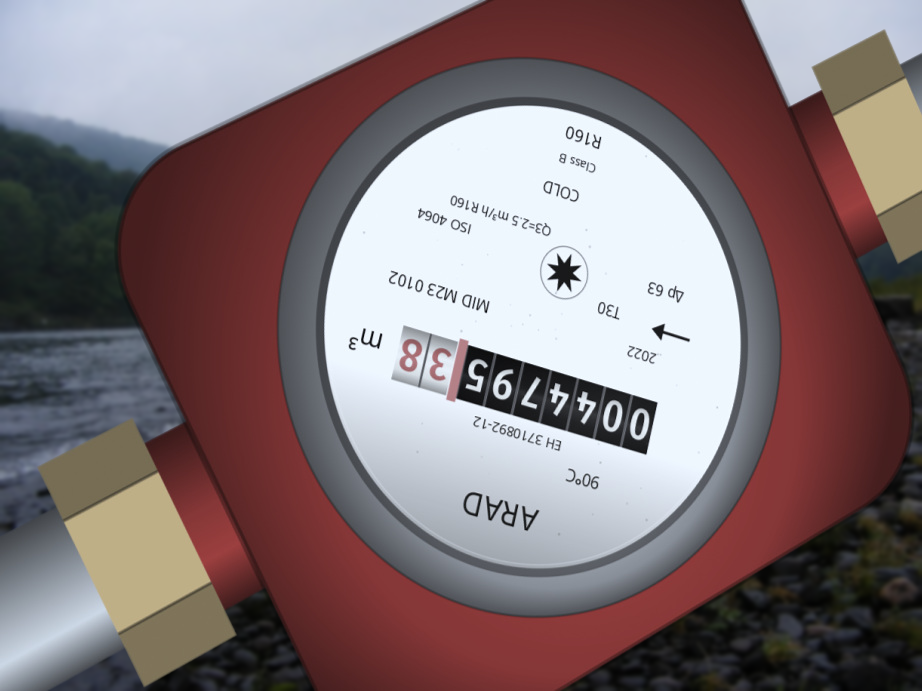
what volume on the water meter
44795.38 m³
